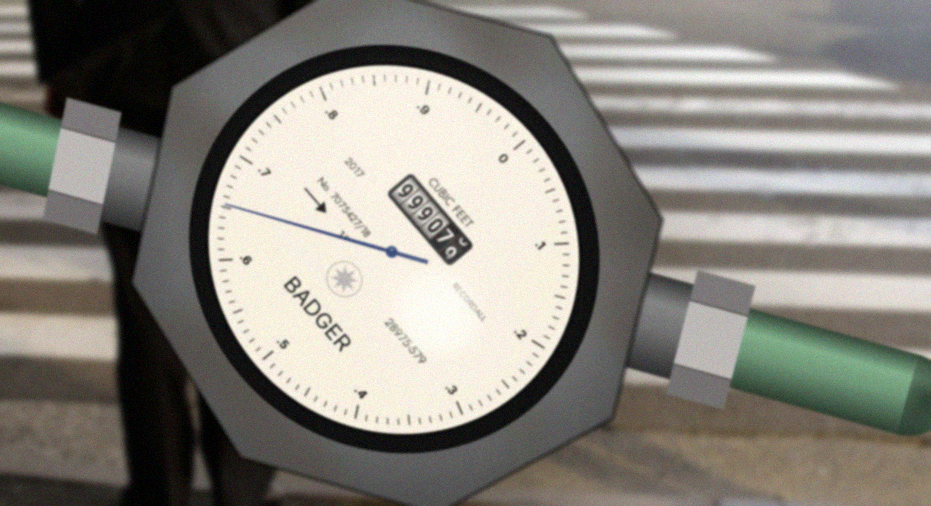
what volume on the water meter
999078.65 ft³
